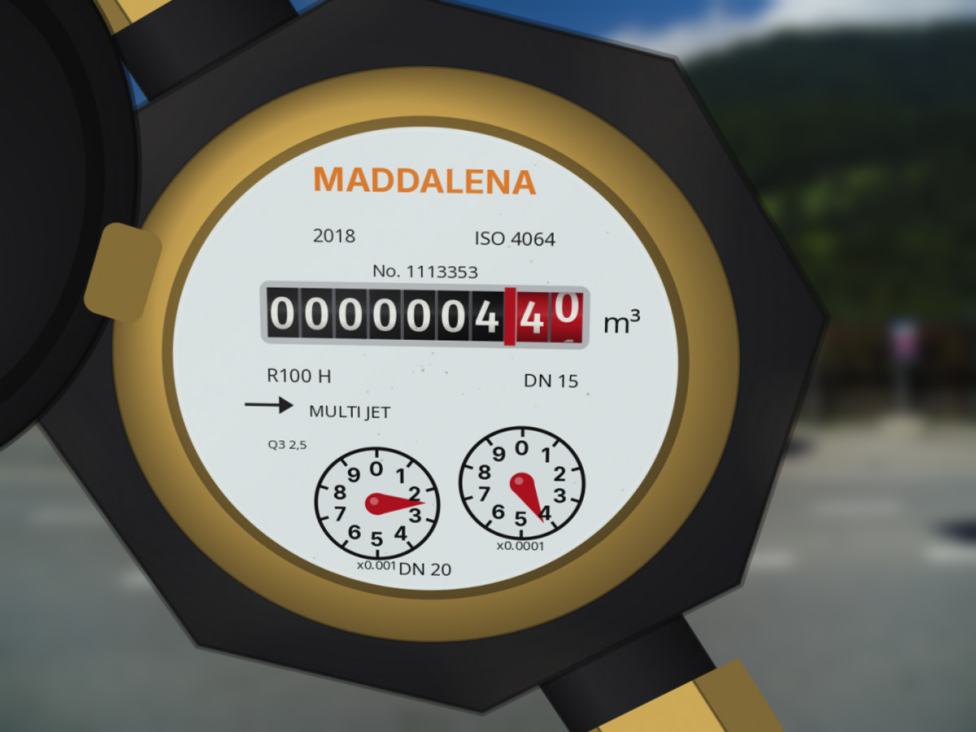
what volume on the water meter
4.4024 m³
